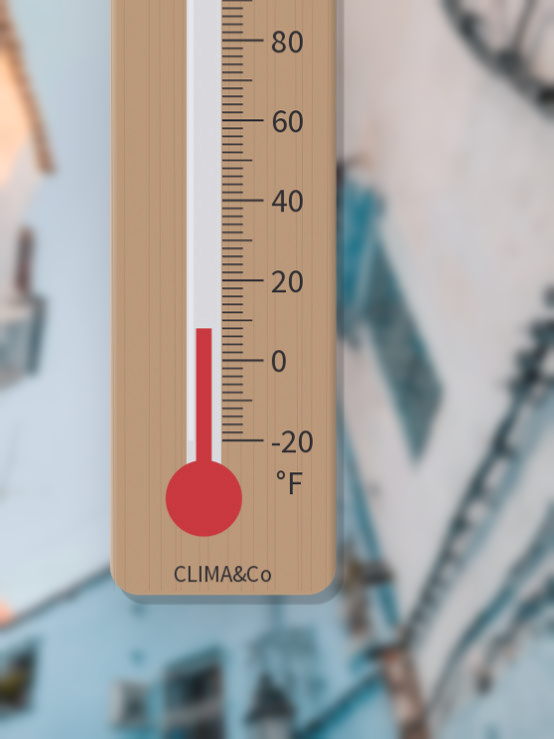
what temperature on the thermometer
8 °F
